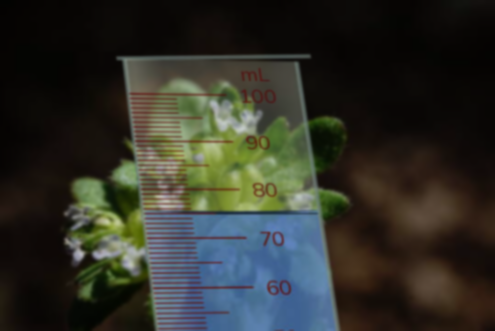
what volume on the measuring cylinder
75 mL
